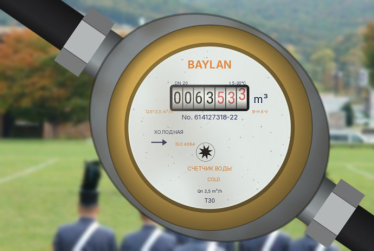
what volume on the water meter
63.533 m³
